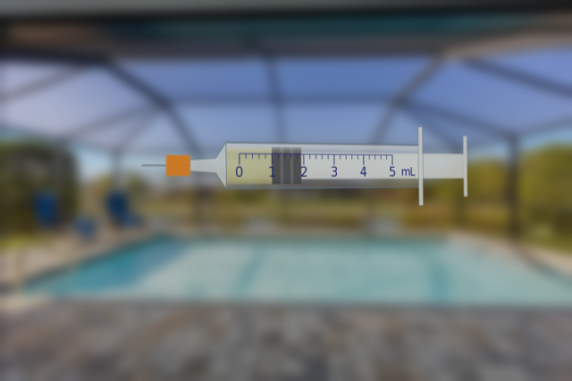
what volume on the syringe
1 mL
